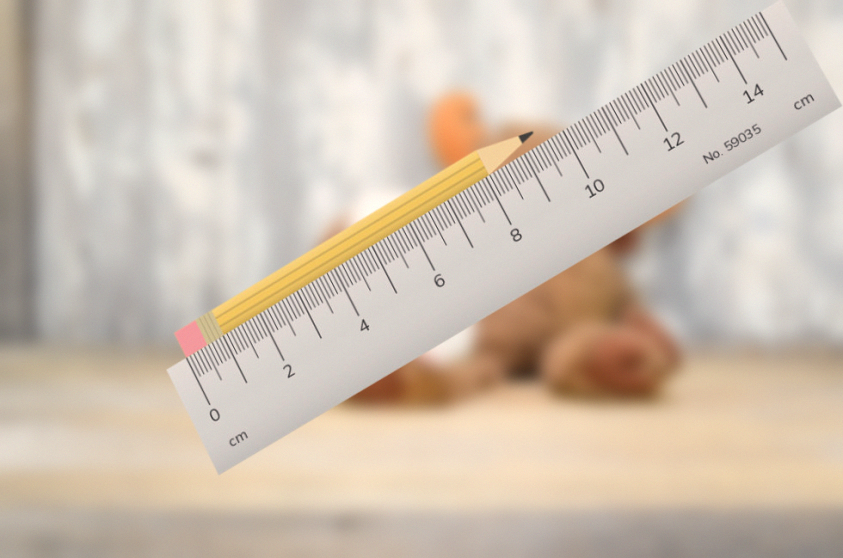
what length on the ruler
9.4 cm
